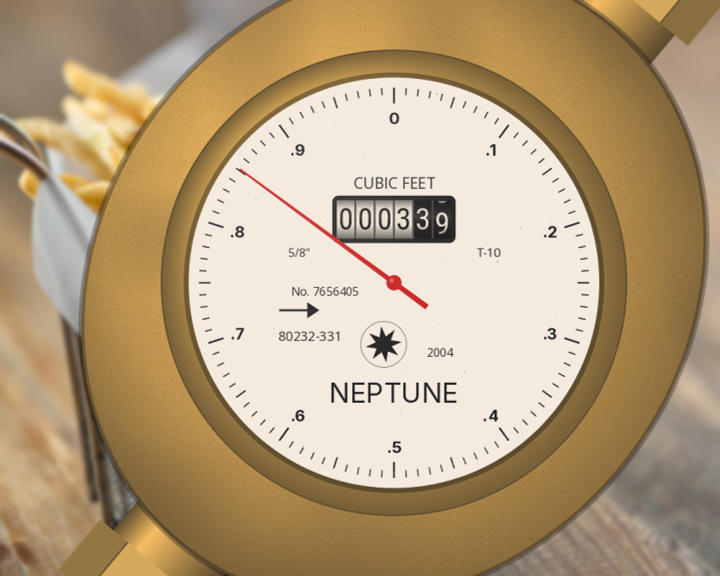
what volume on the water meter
338.85 ft³
